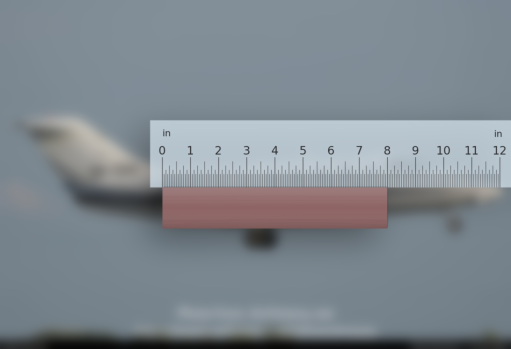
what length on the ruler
8 in
